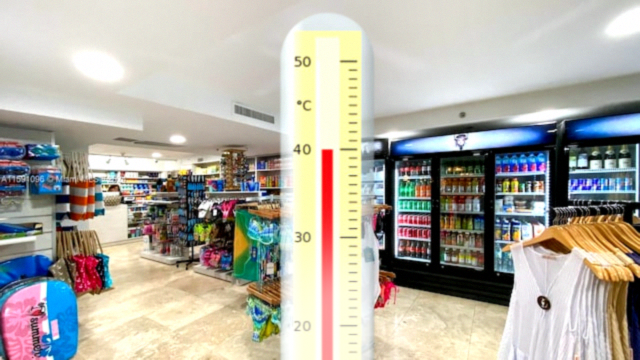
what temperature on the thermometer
40 °C
